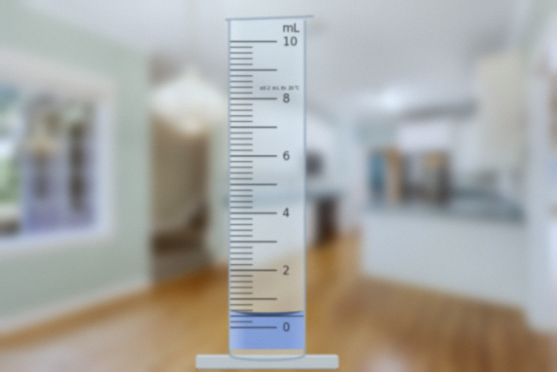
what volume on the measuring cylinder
0.4 mL
